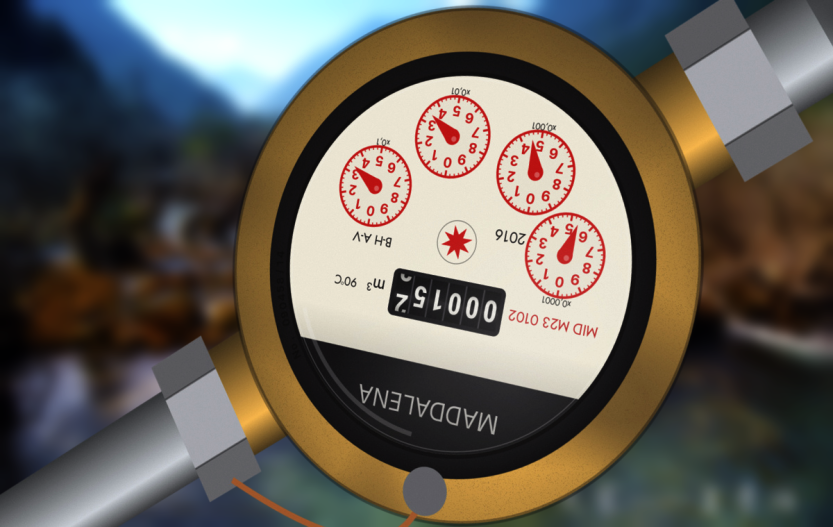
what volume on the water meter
152.3345 m³
